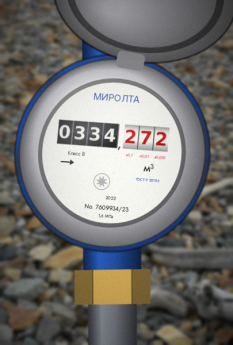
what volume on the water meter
334.272 m³
